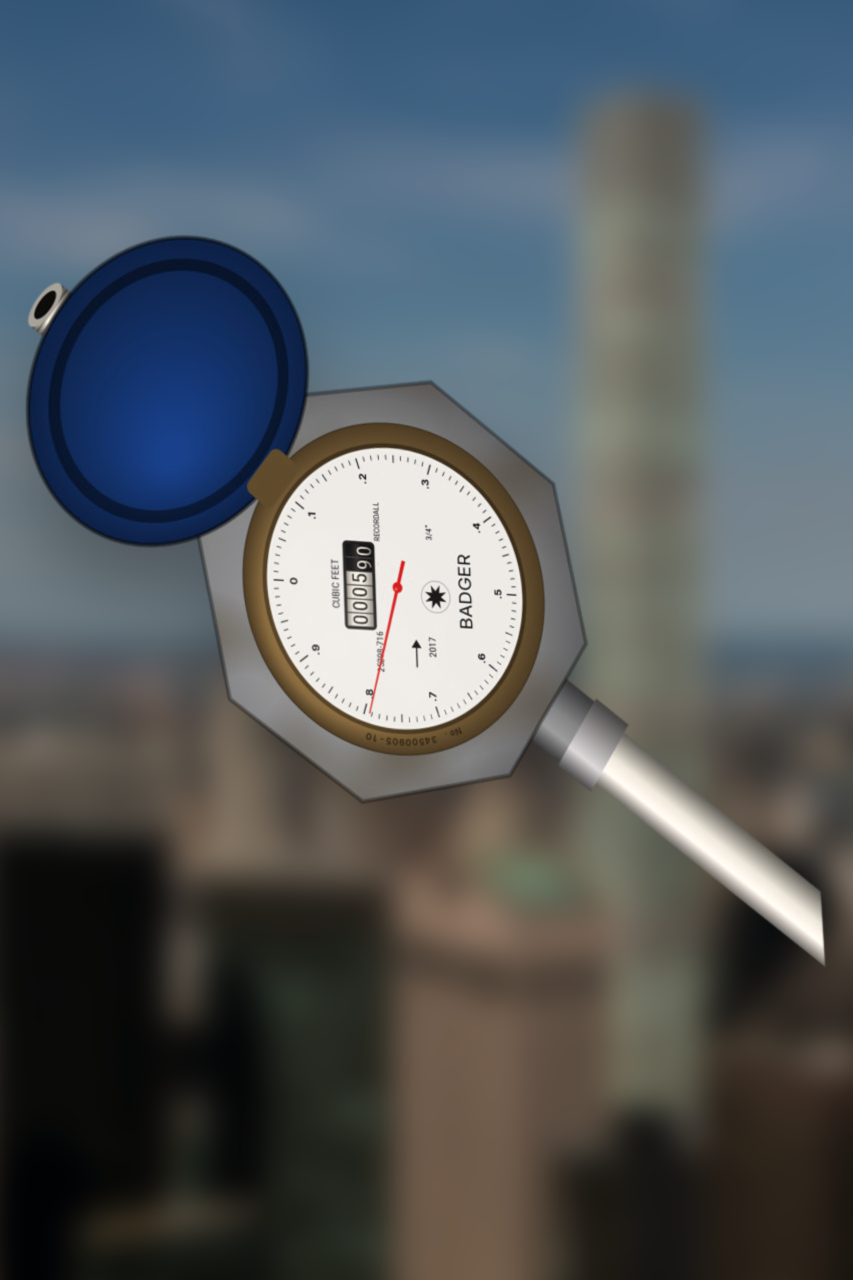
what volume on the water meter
589.79 ft³
